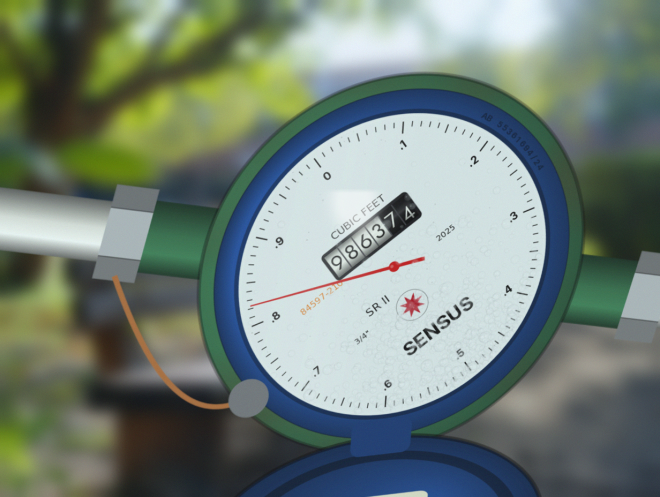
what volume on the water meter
986373.82 ft³
